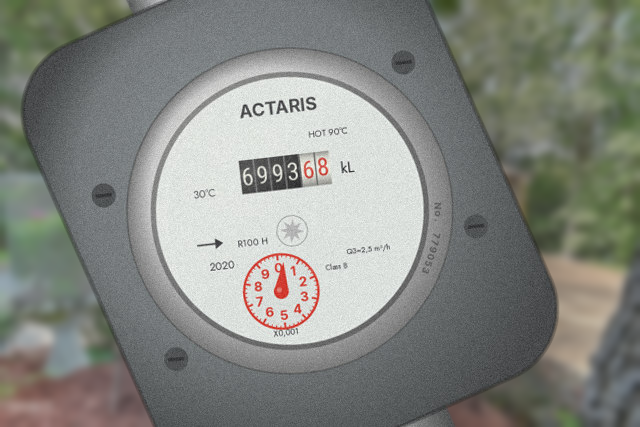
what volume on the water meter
6993.680 kL
